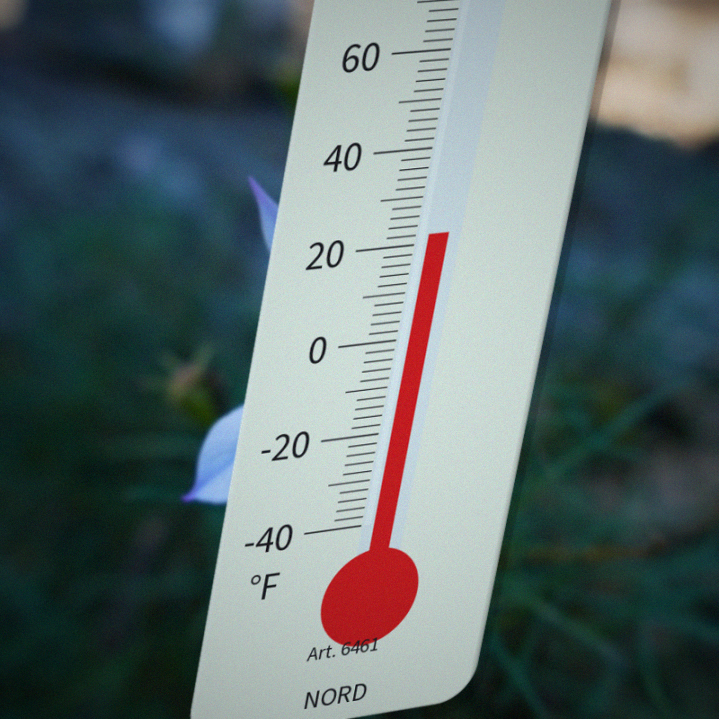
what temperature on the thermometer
22 °F
